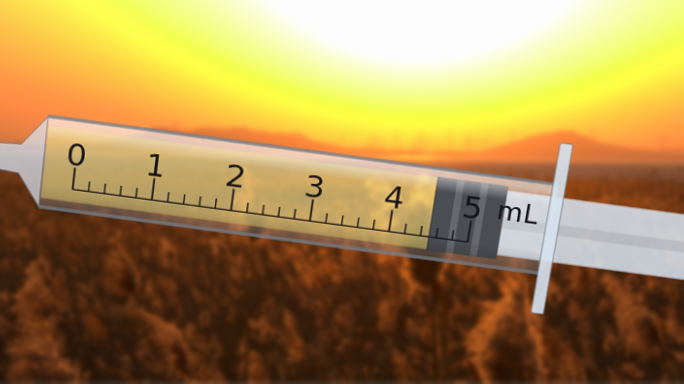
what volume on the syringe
4.5 mL
